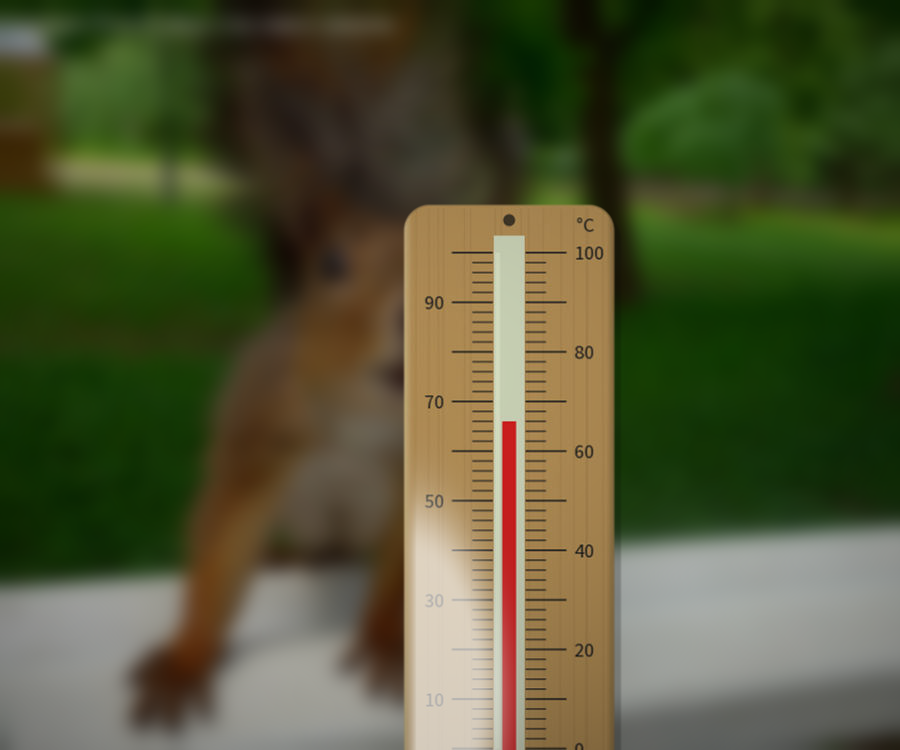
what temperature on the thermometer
66 °C
